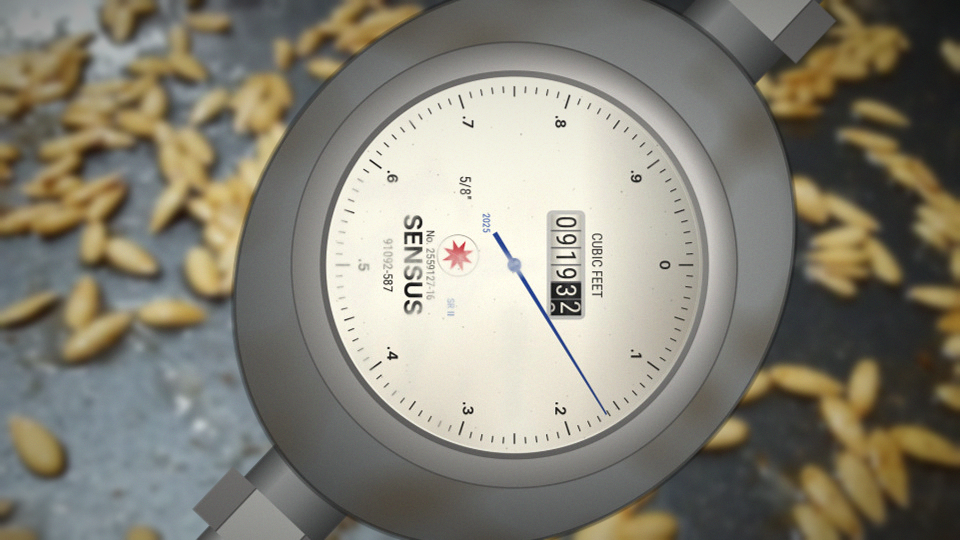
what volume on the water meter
91932.16 ft³
